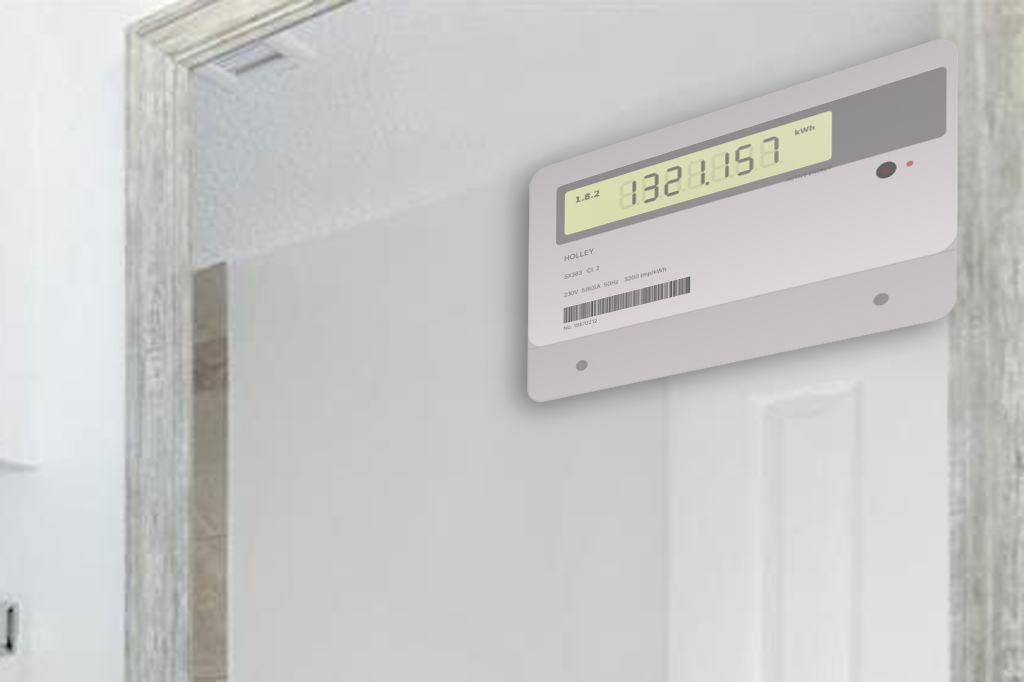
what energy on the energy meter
1321.157 kWh
